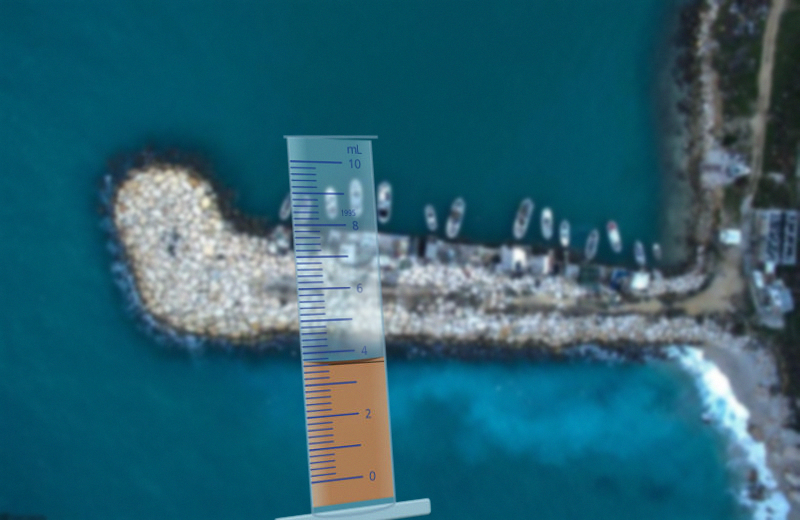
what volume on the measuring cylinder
3.6 mL
